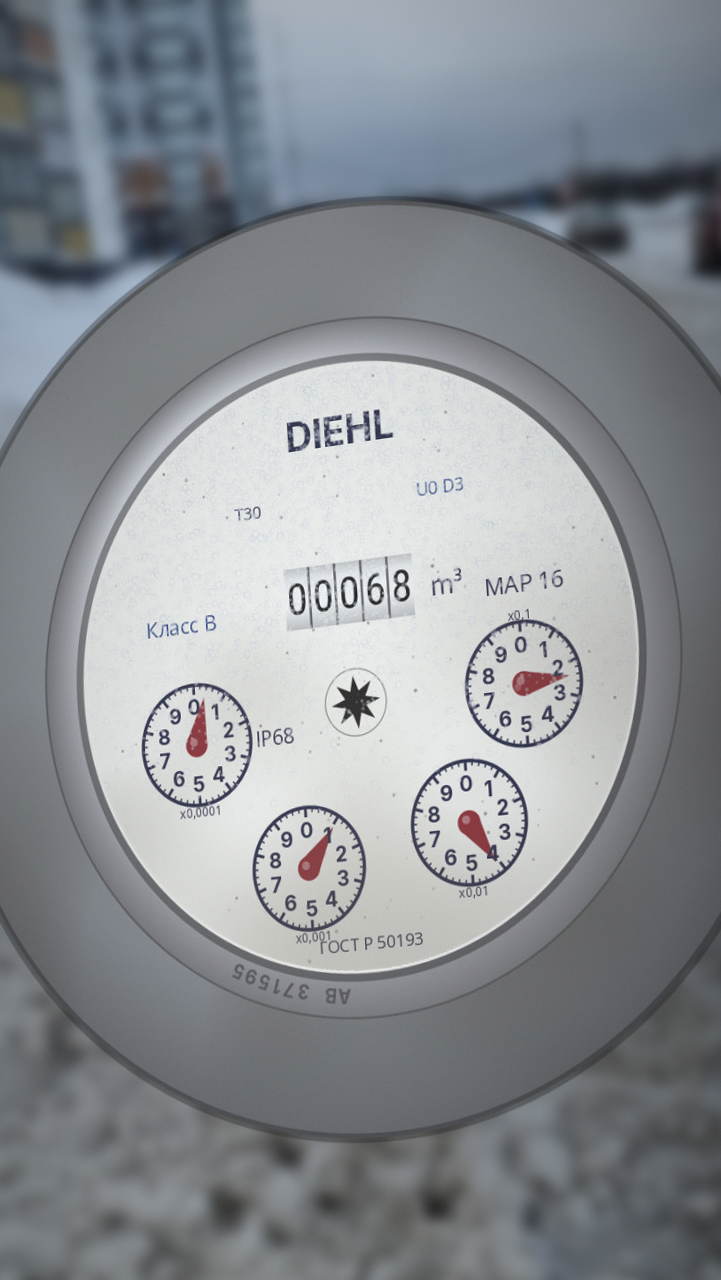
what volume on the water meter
68.2410 m³
